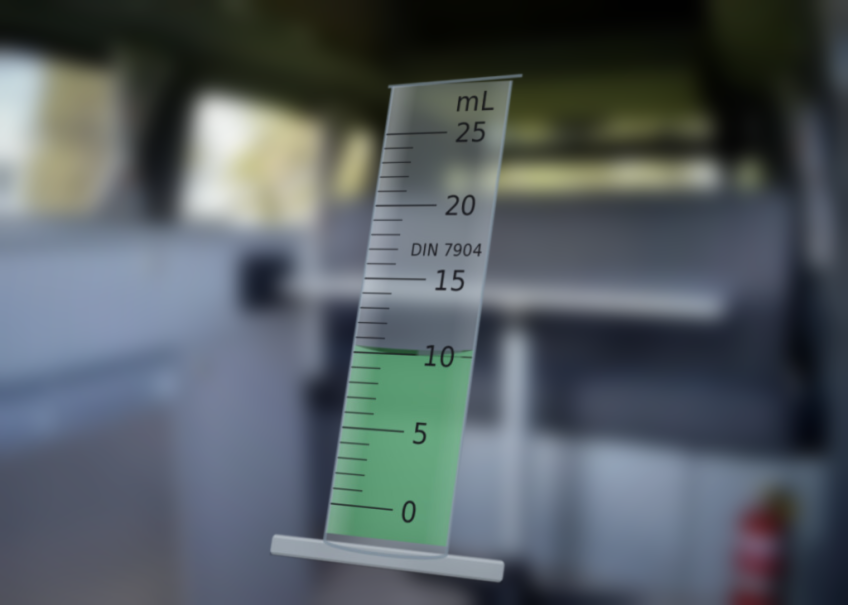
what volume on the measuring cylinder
10 mL
